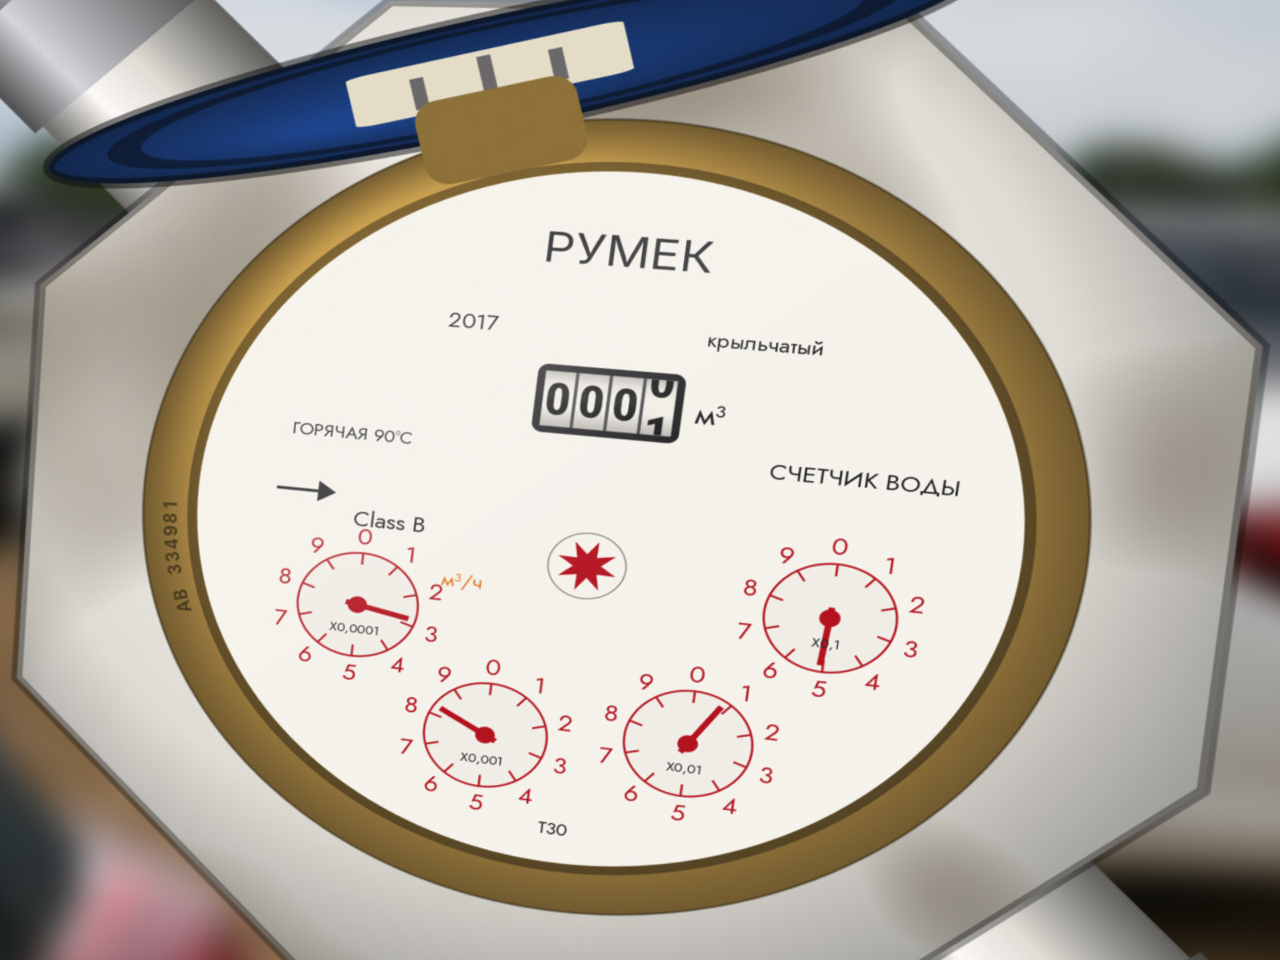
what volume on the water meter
0.5082 m³
